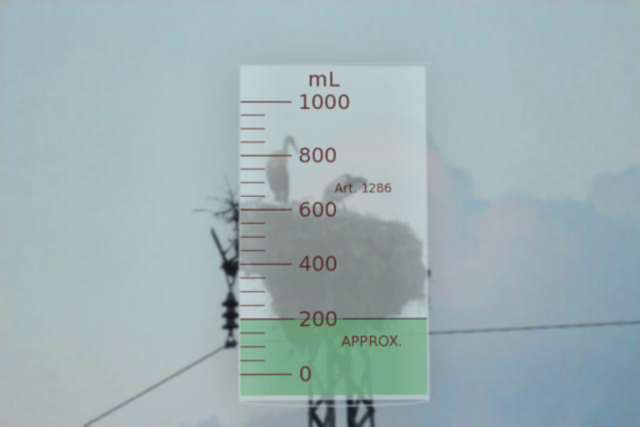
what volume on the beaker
200 mL
